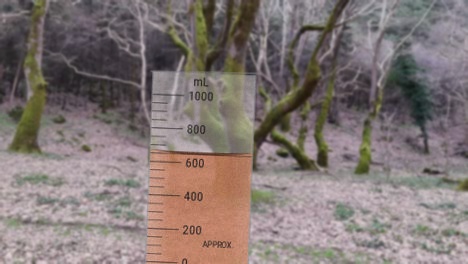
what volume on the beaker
650 mL
